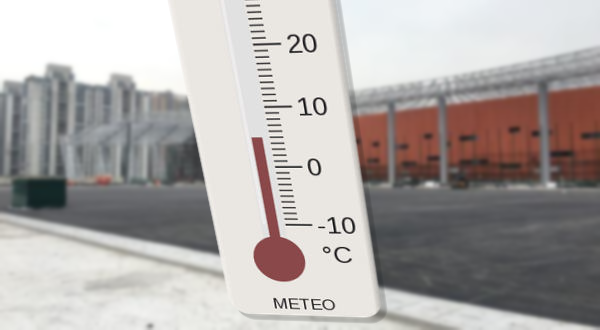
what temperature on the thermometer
5 °C
